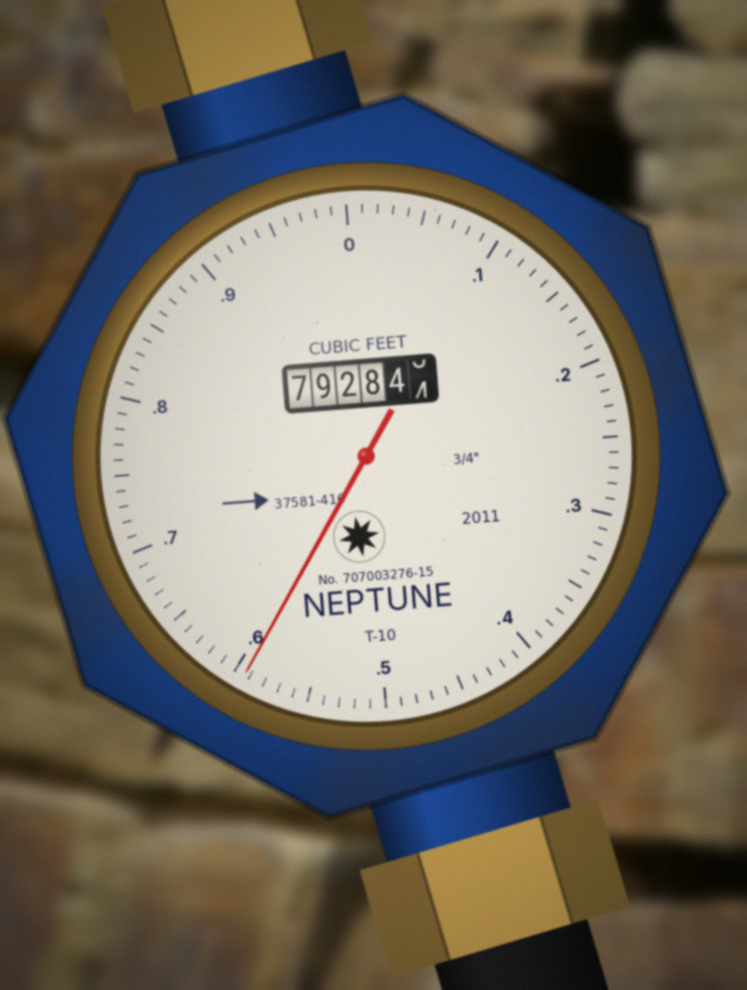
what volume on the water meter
792843.59 ft³
